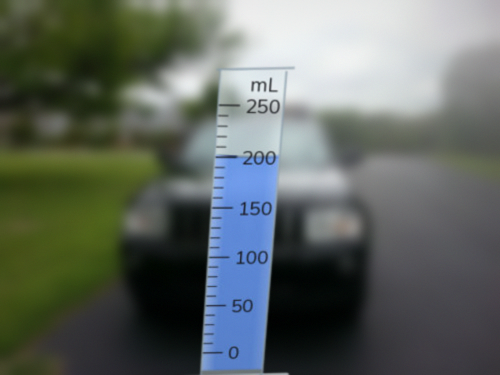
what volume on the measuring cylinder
200 mL
